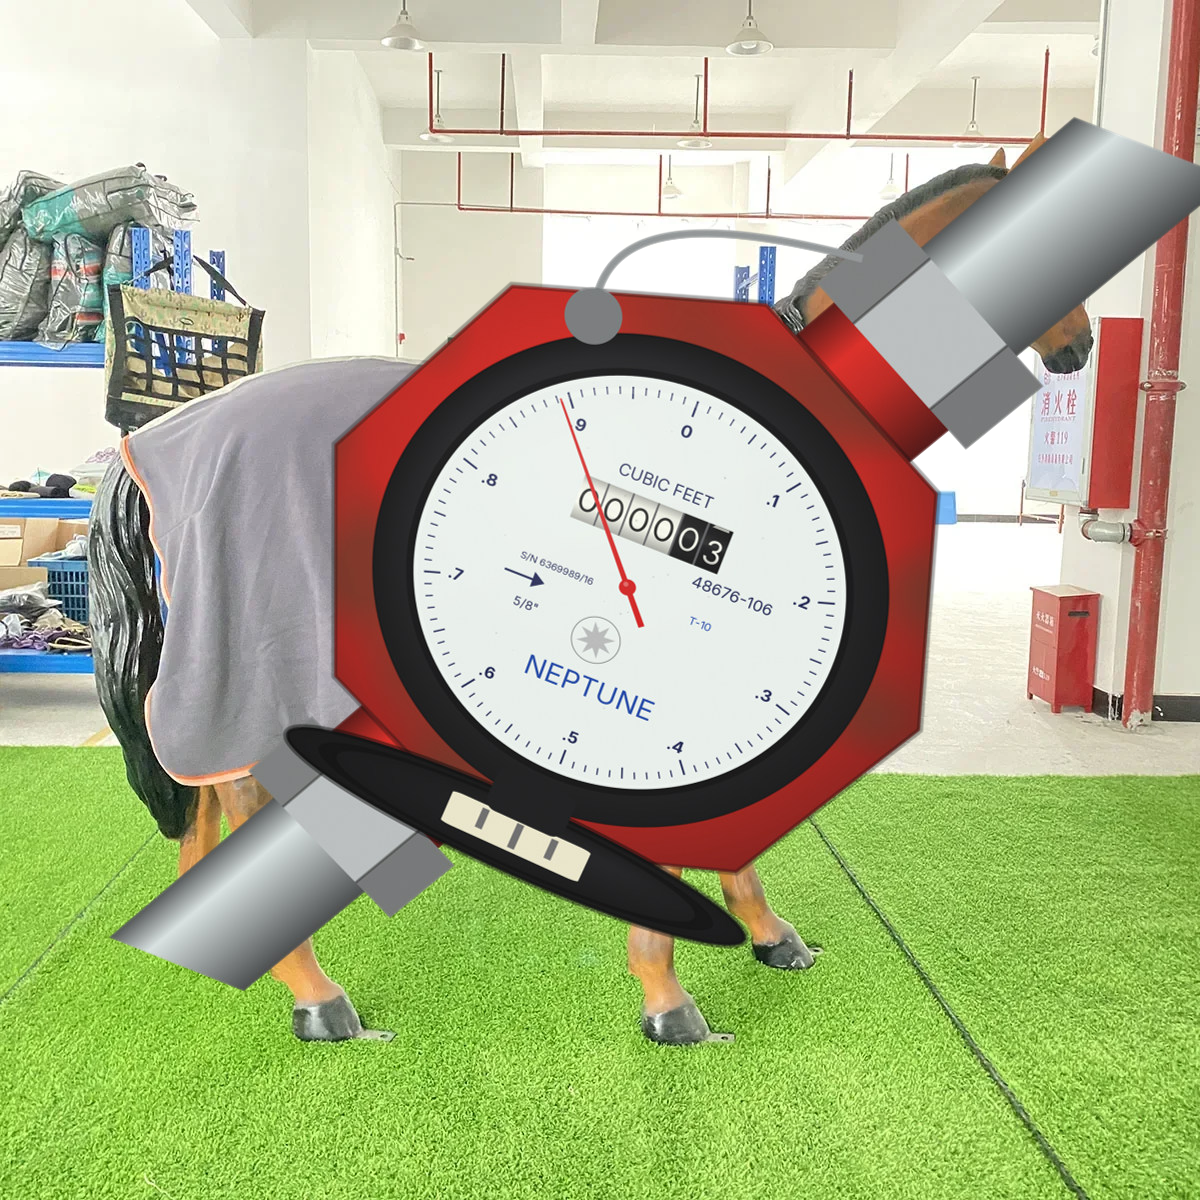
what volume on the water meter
2.89 ft³
